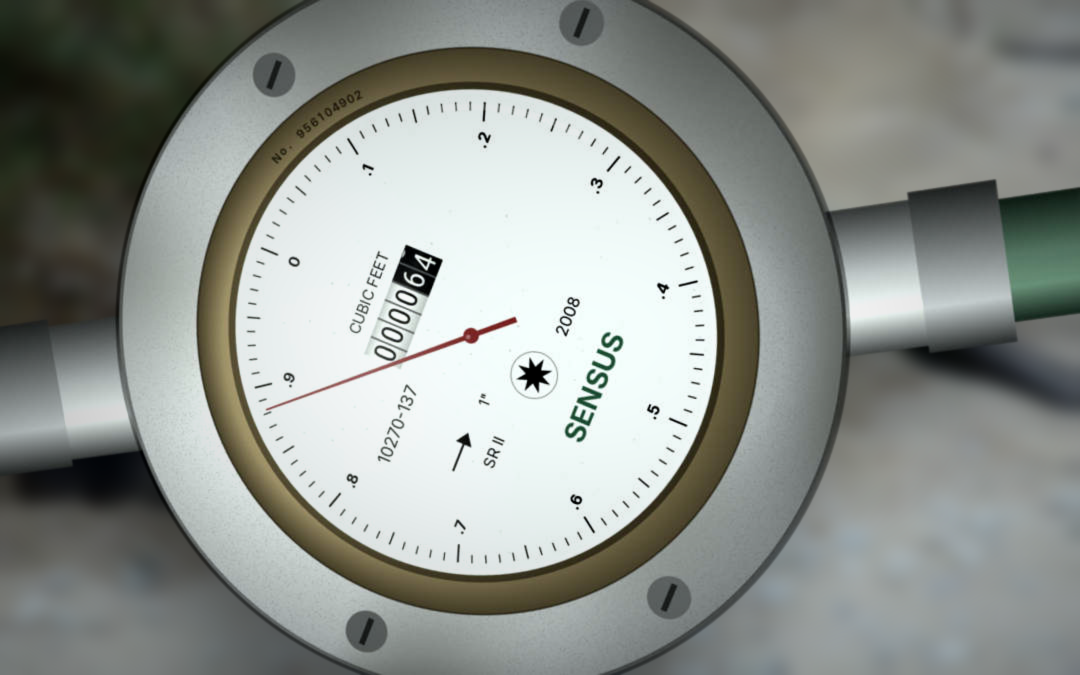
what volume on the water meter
63.88 ft³
